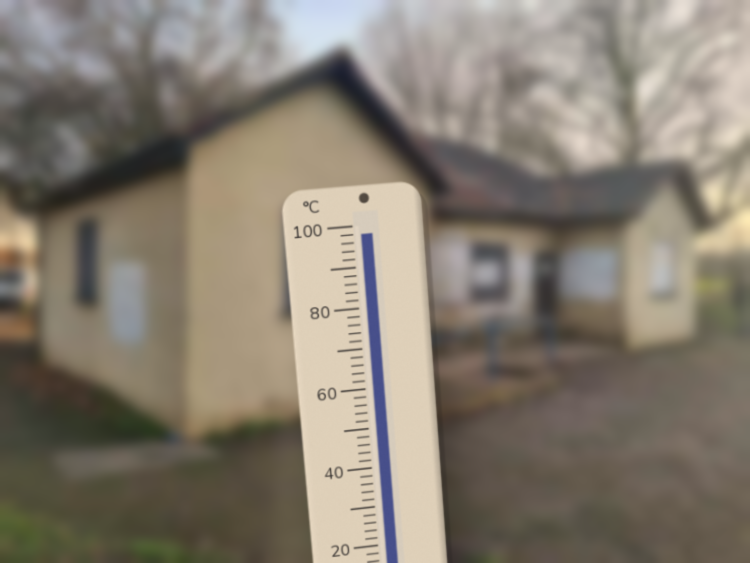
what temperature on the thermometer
98 °C
